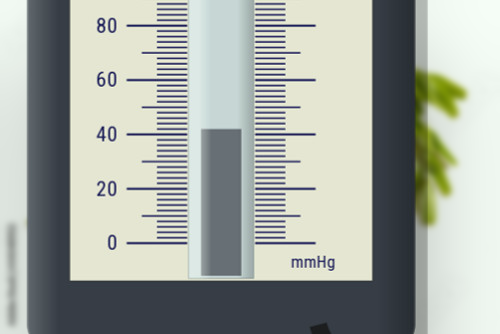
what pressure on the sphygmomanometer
42 mmHg
